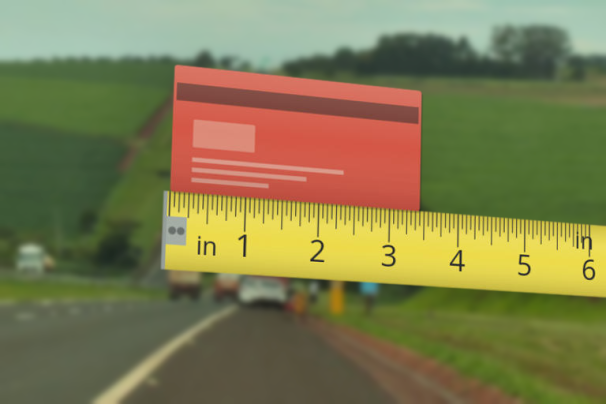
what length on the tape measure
3.4375 in
